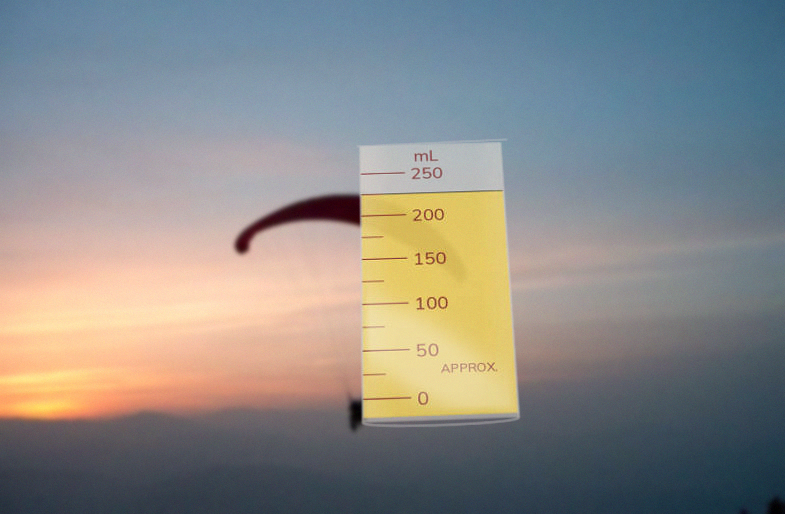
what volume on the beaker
225 mL
